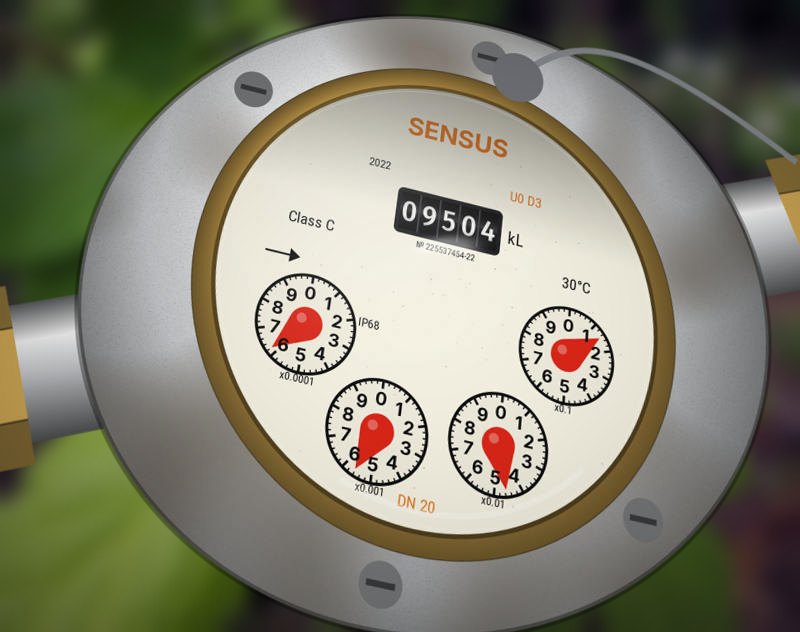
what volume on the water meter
9504.1456 kL
